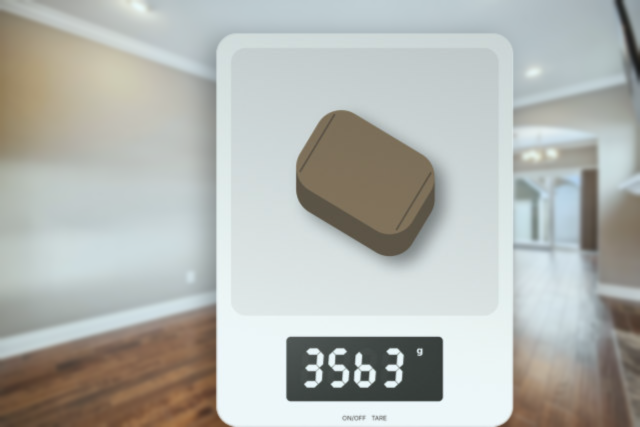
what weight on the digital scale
3563 g
